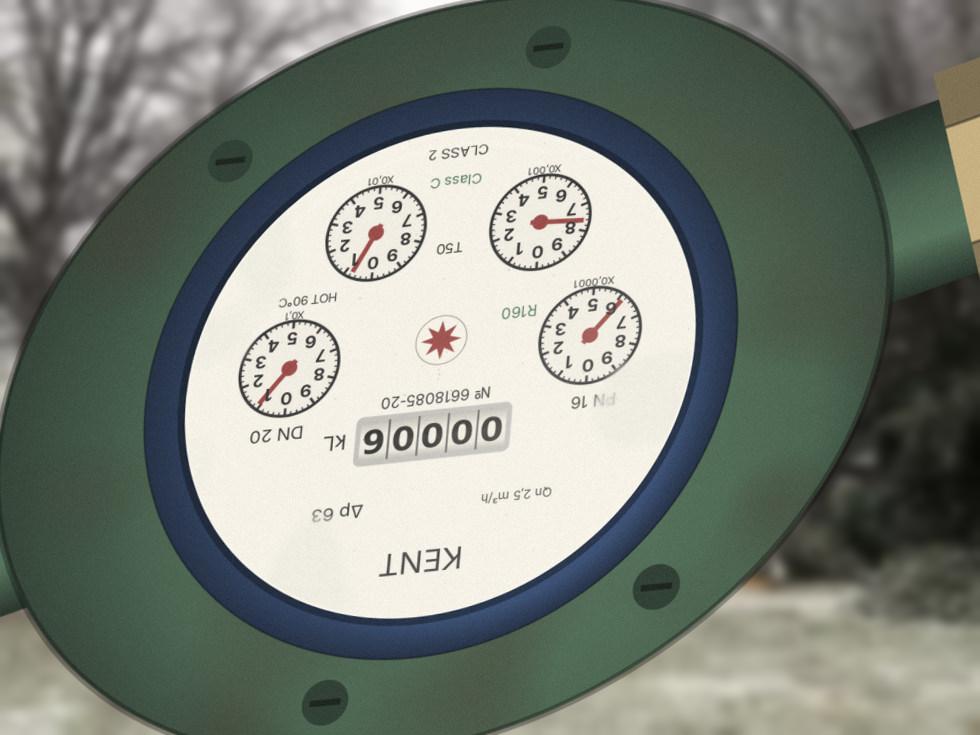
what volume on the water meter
6.1076 kL
